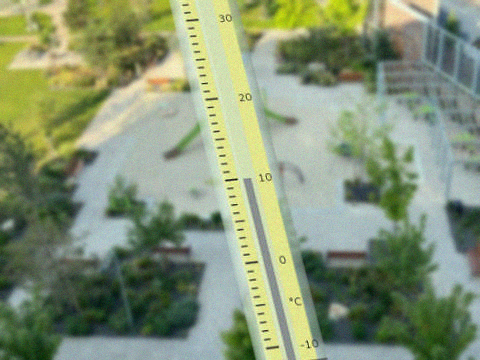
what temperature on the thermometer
10 °C
